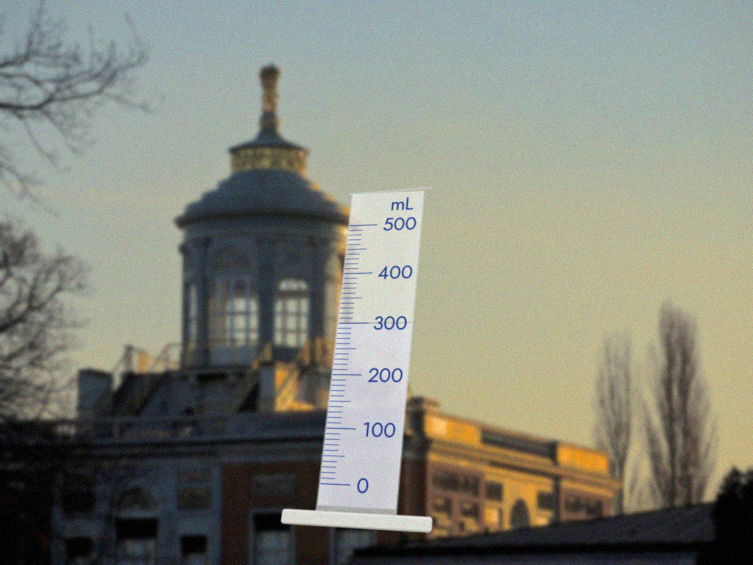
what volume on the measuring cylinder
300 mL
